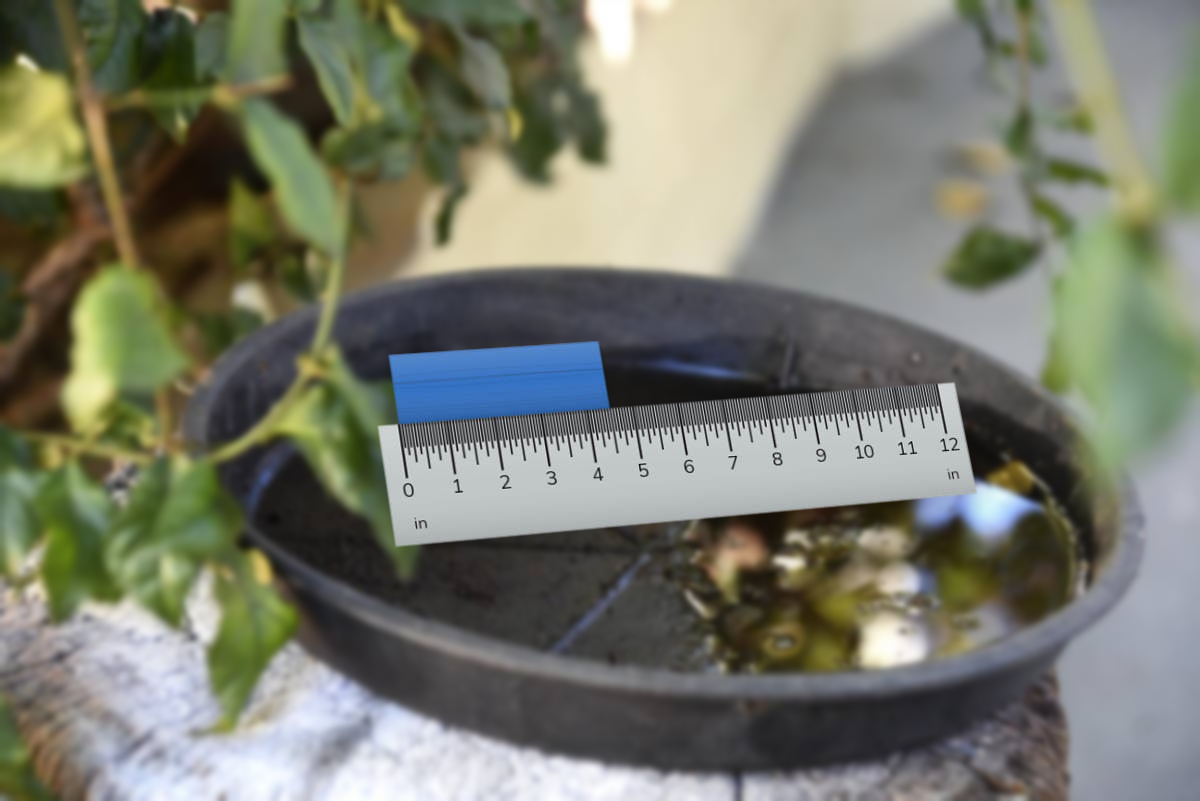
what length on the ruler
4.5 in
